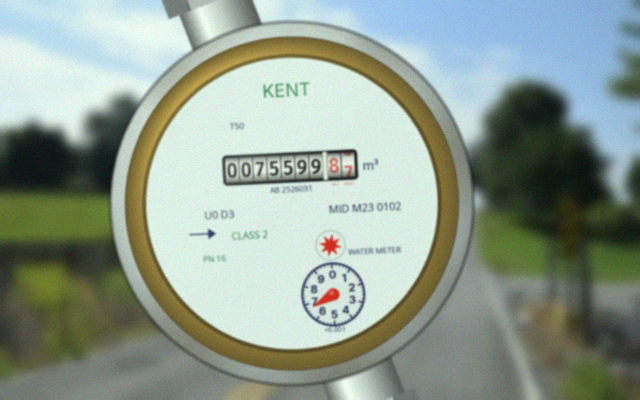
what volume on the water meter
75599.866 m³
